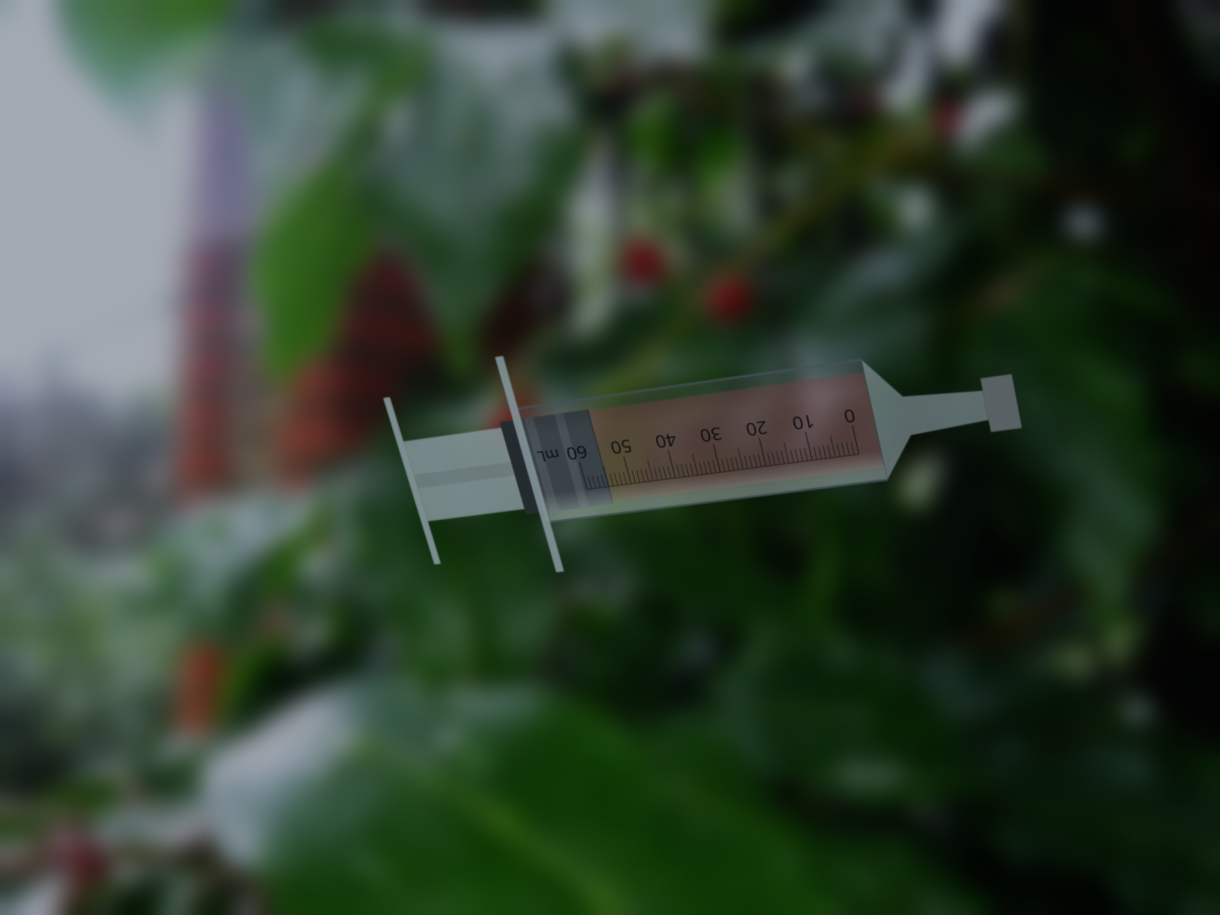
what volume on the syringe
55 mL
